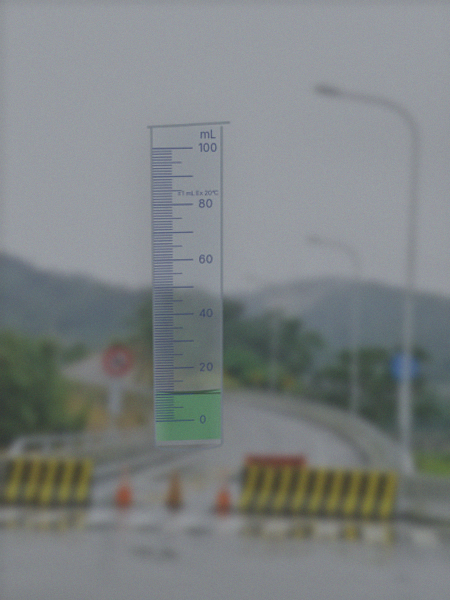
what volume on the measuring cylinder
10 mL
